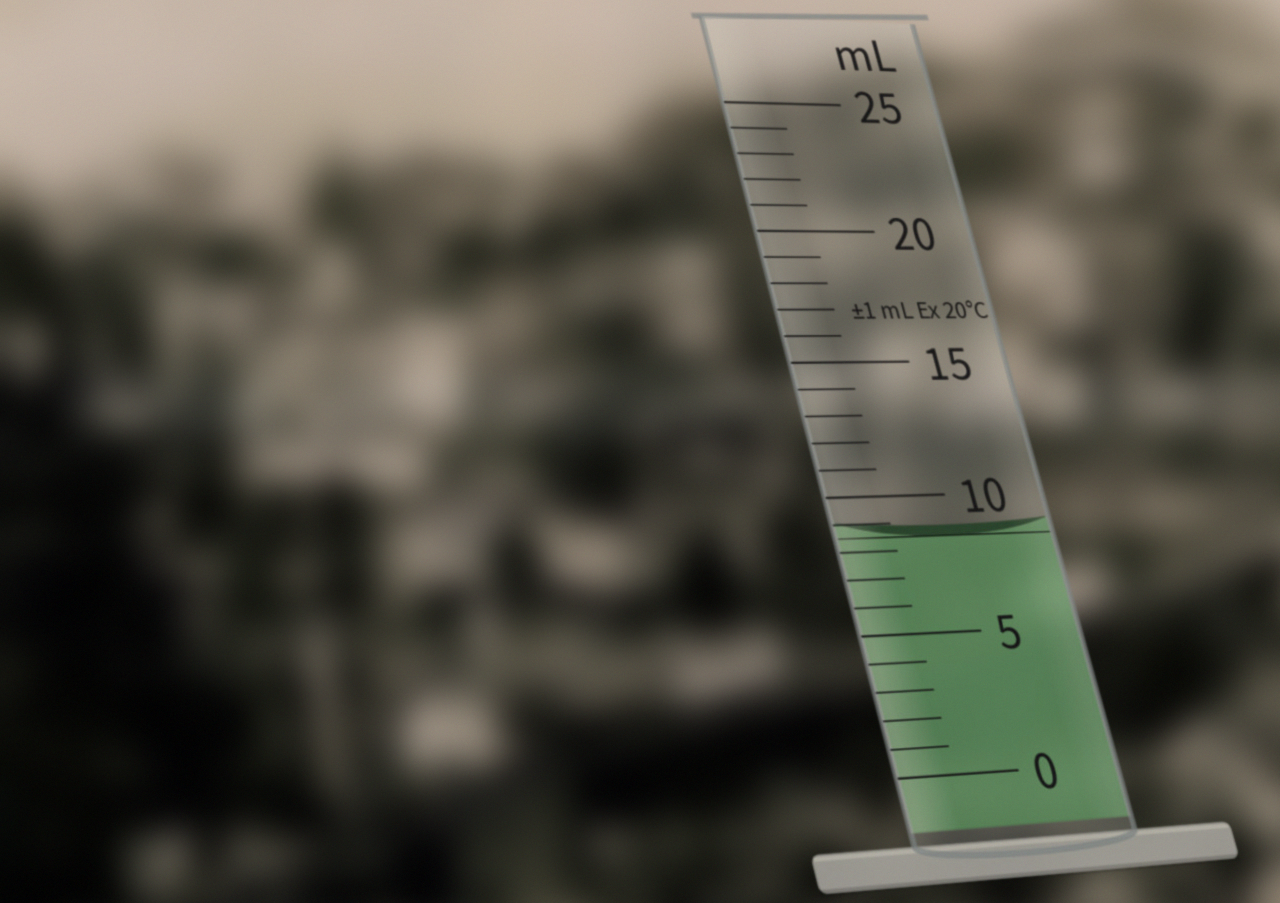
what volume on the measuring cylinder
8.5 mL
